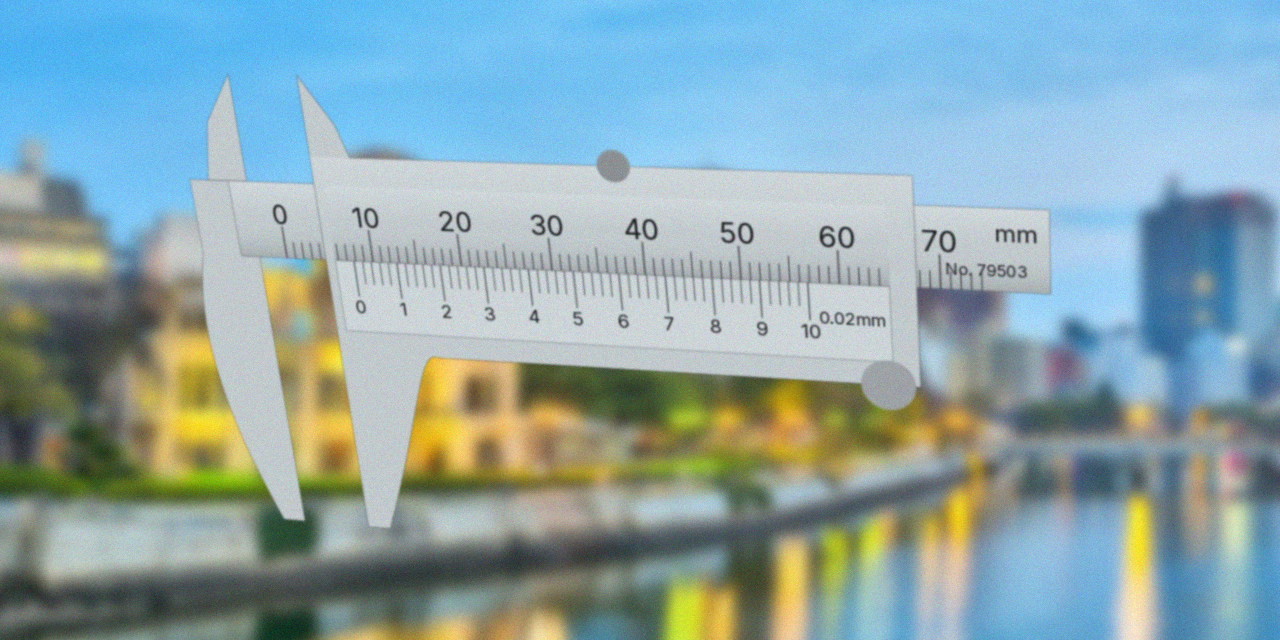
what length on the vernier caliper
7.8 mm
